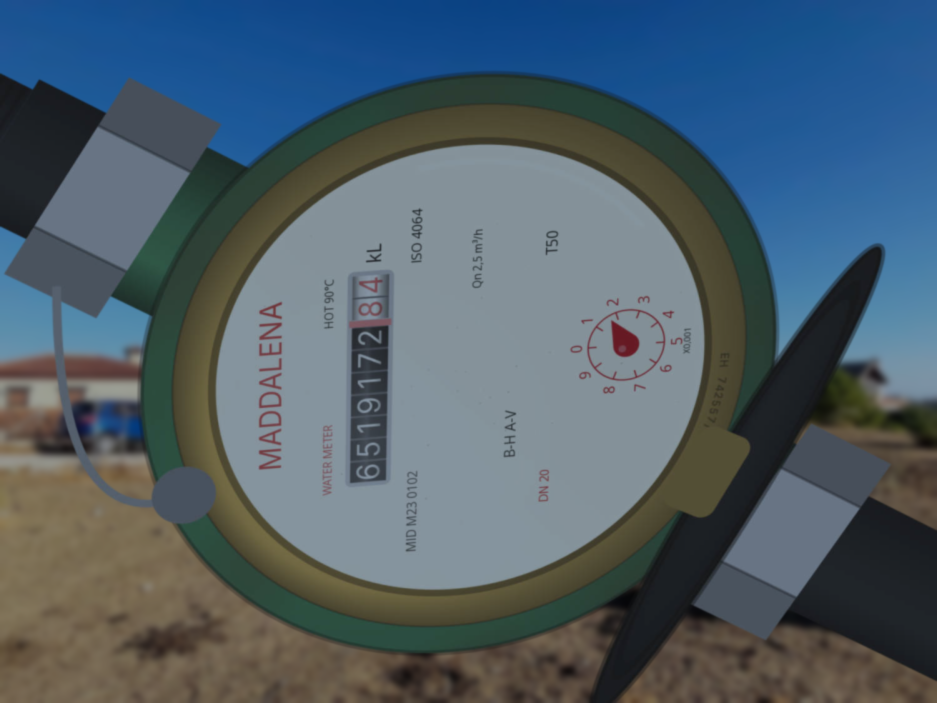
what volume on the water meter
6519172.841 kL
